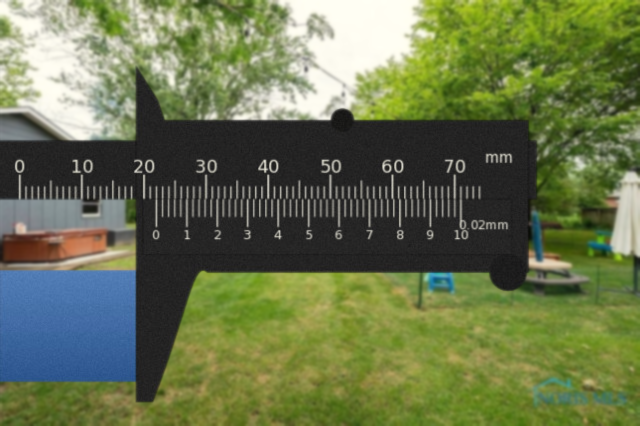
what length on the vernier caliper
22.0 mm
